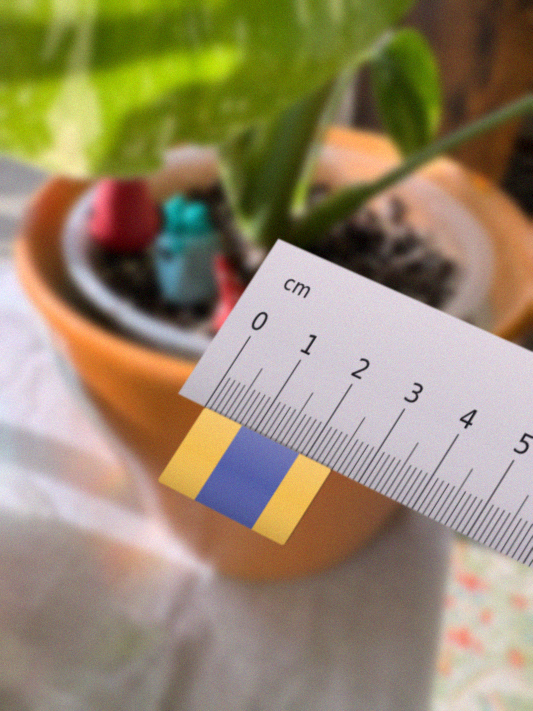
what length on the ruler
2.5 cm
